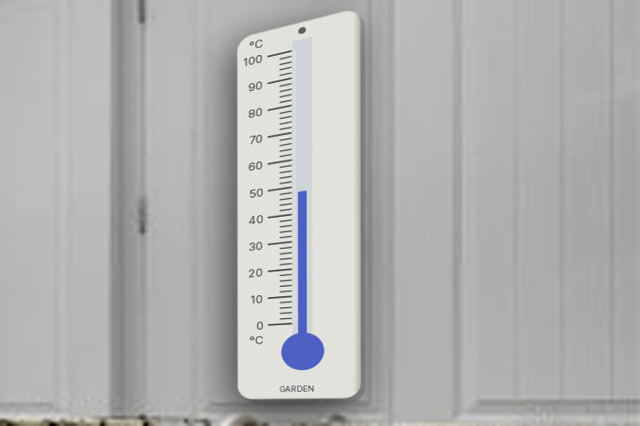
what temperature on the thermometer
48 °C
